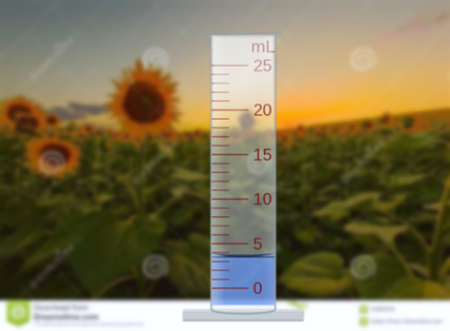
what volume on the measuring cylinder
3.5 mL
